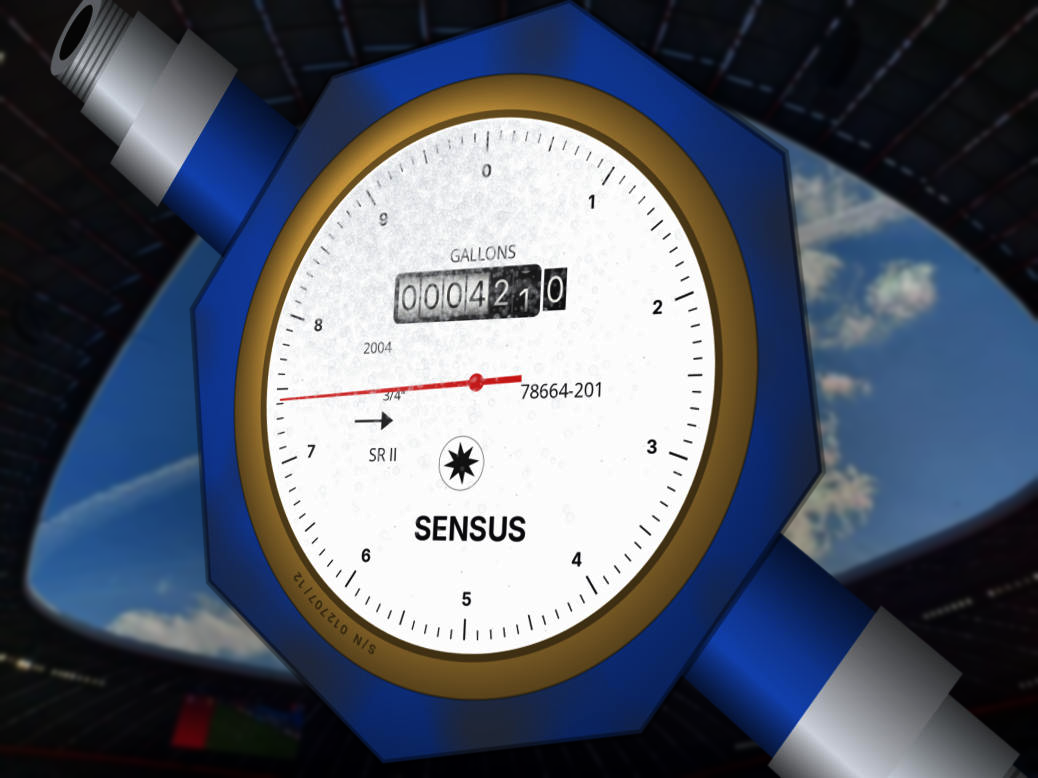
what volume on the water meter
4207.4 gal
